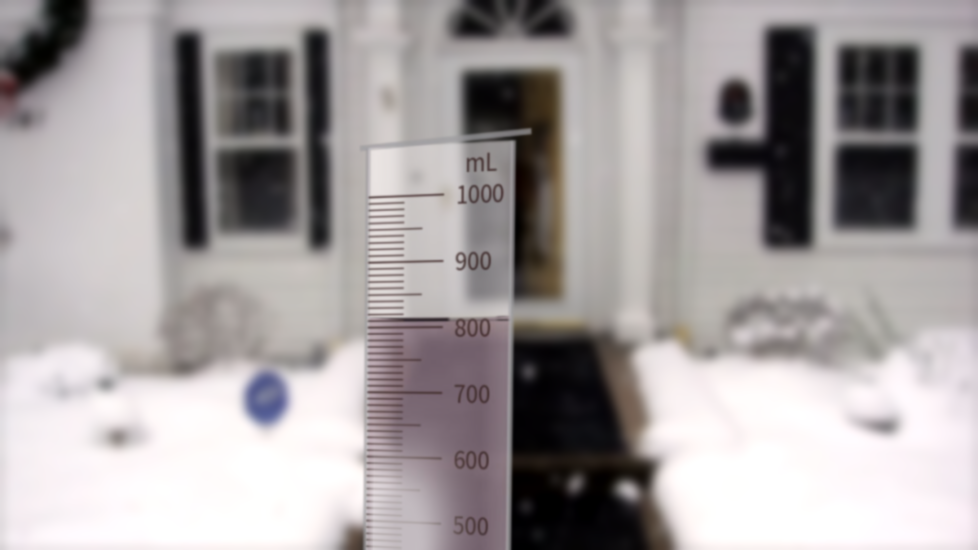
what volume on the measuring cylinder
810 mL
